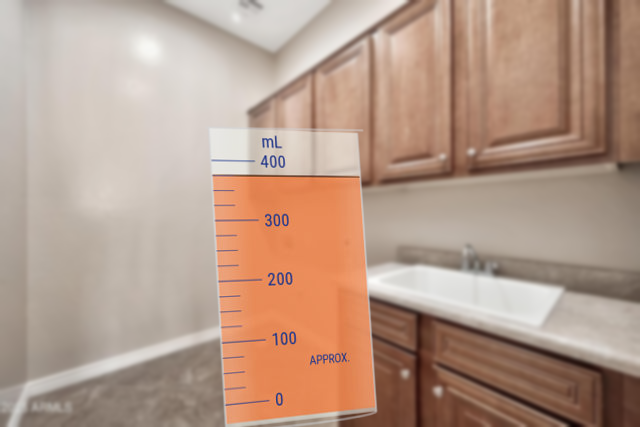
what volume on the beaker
375 mL
